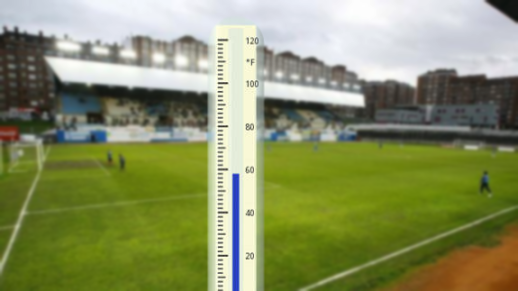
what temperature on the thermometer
58 °F
